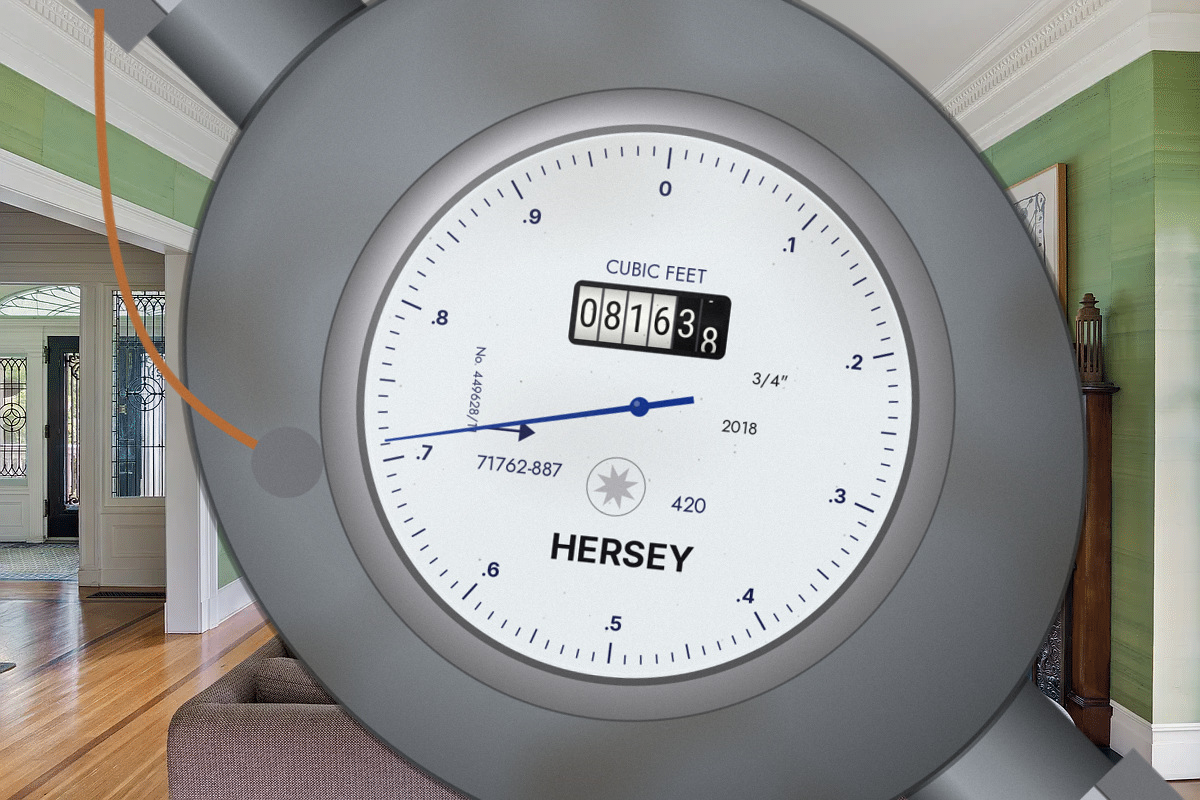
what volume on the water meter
81637.71 ft³
